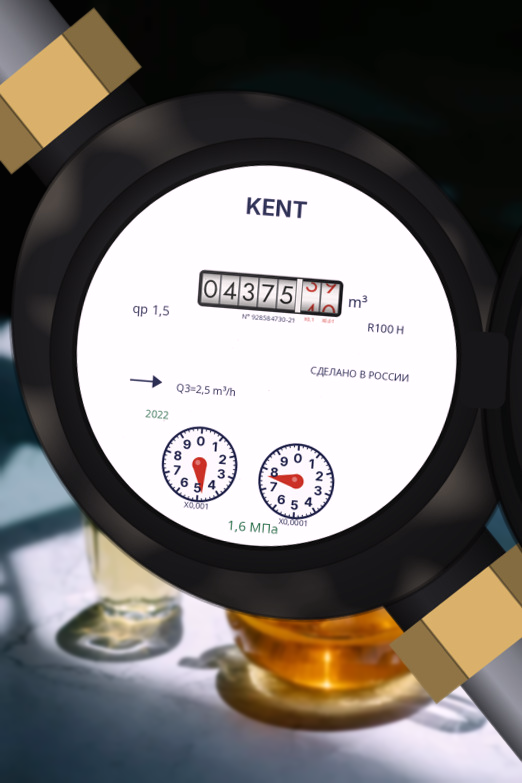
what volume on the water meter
4375.3947 m³
